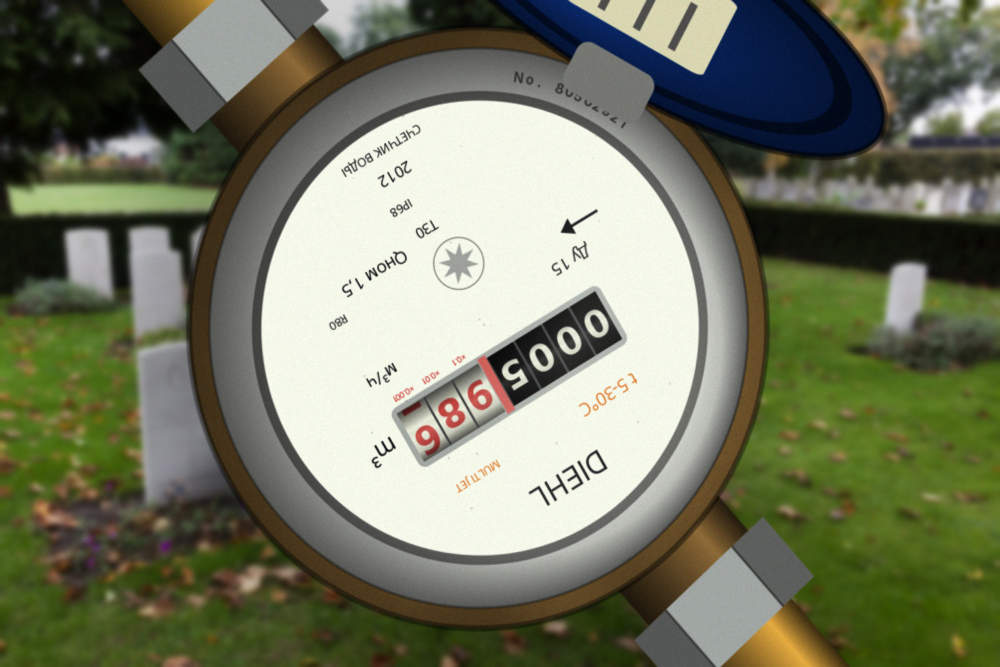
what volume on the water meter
5.986 m³
